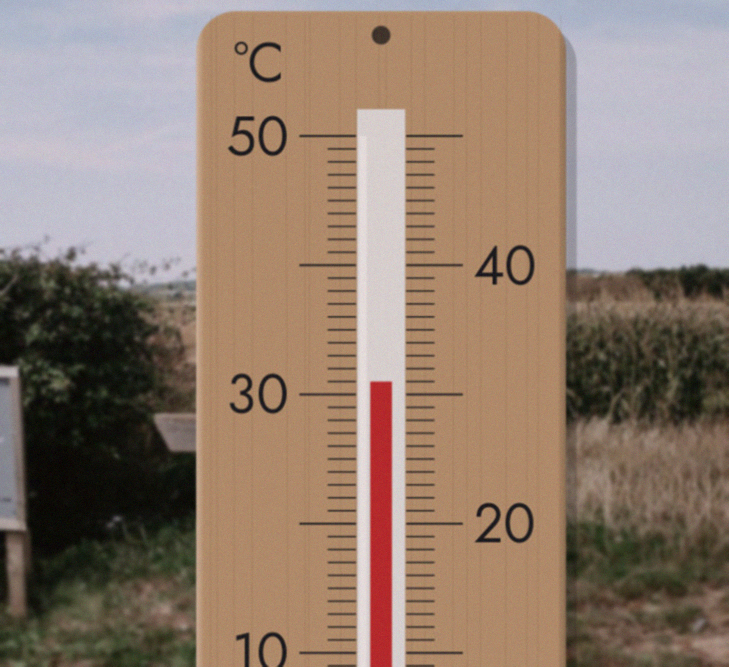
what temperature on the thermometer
31 °C
